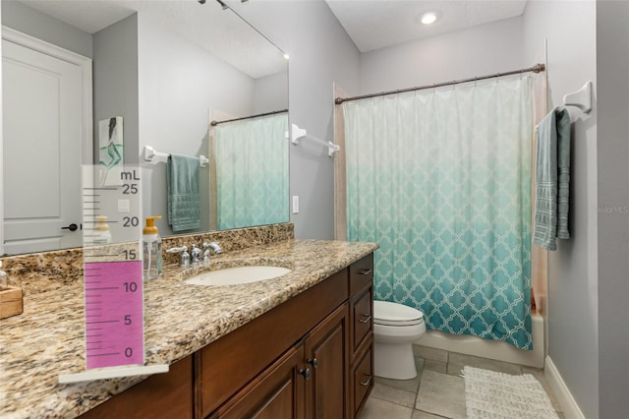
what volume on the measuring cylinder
14 mL
